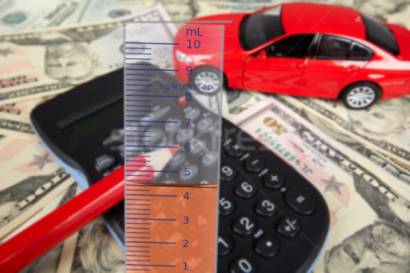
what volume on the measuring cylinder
4.4 mL
